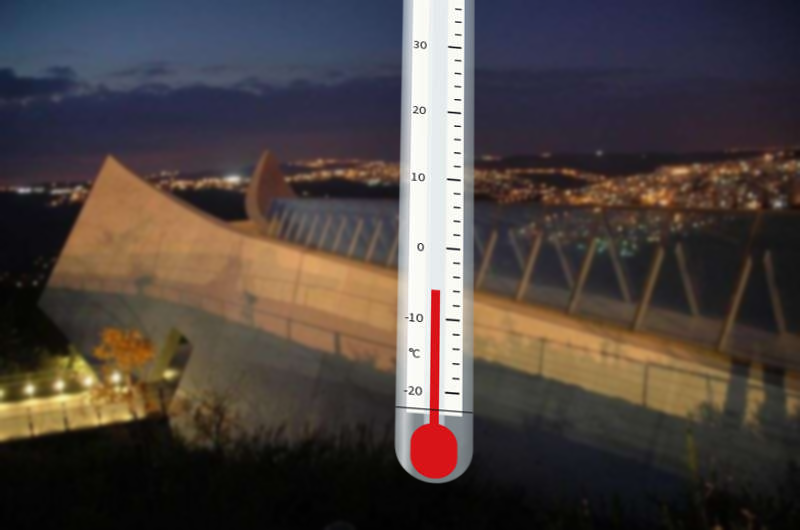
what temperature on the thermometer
-6 °C
